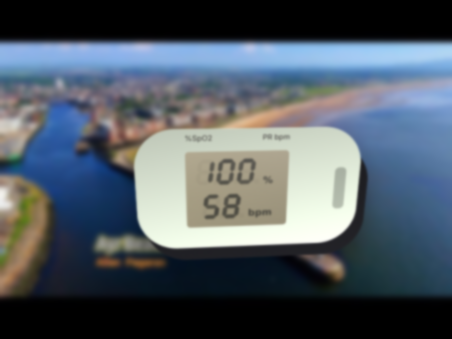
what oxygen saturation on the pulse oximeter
100 %
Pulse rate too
58 bpm
